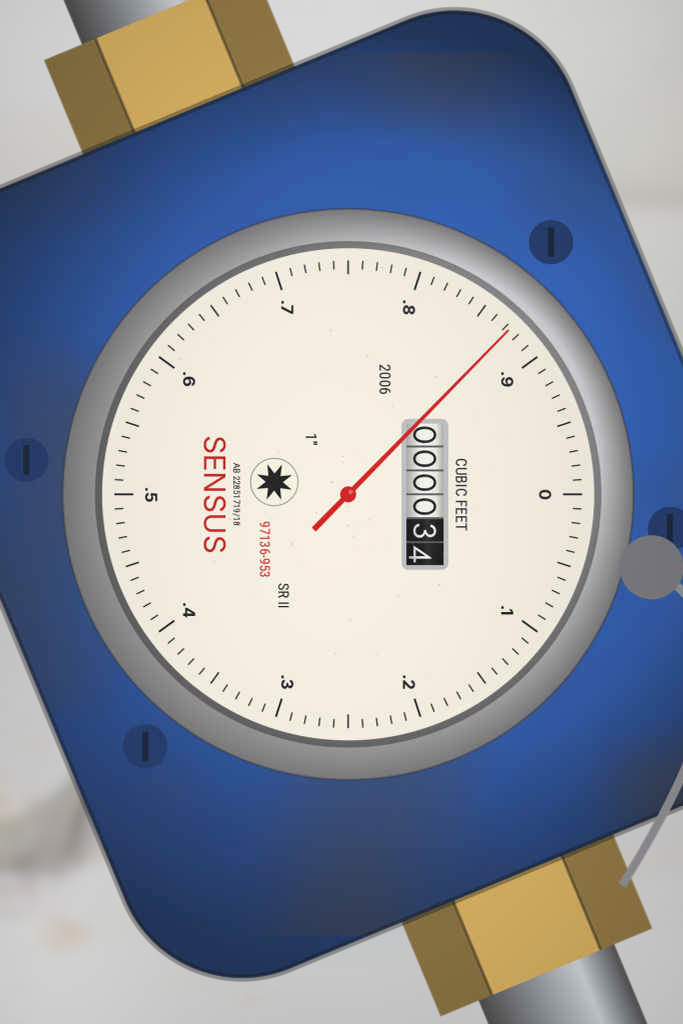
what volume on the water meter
33.87 ft³
